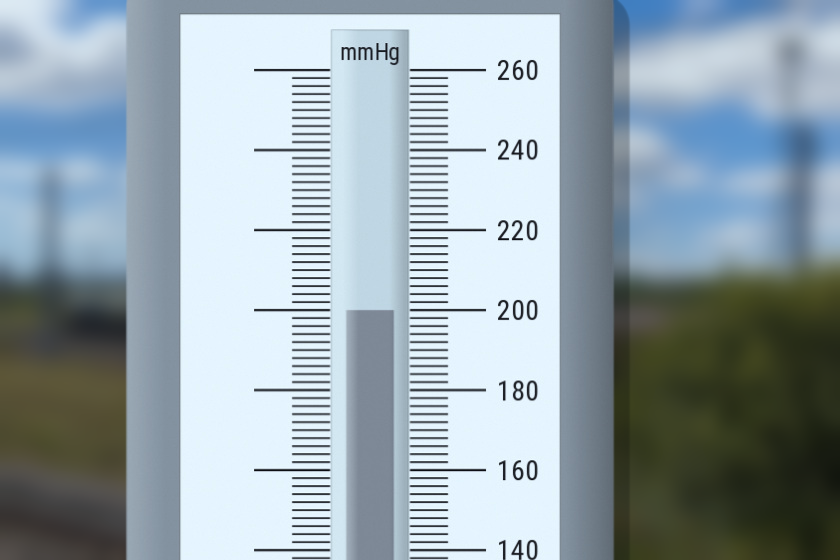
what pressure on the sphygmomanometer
200 mmHg
